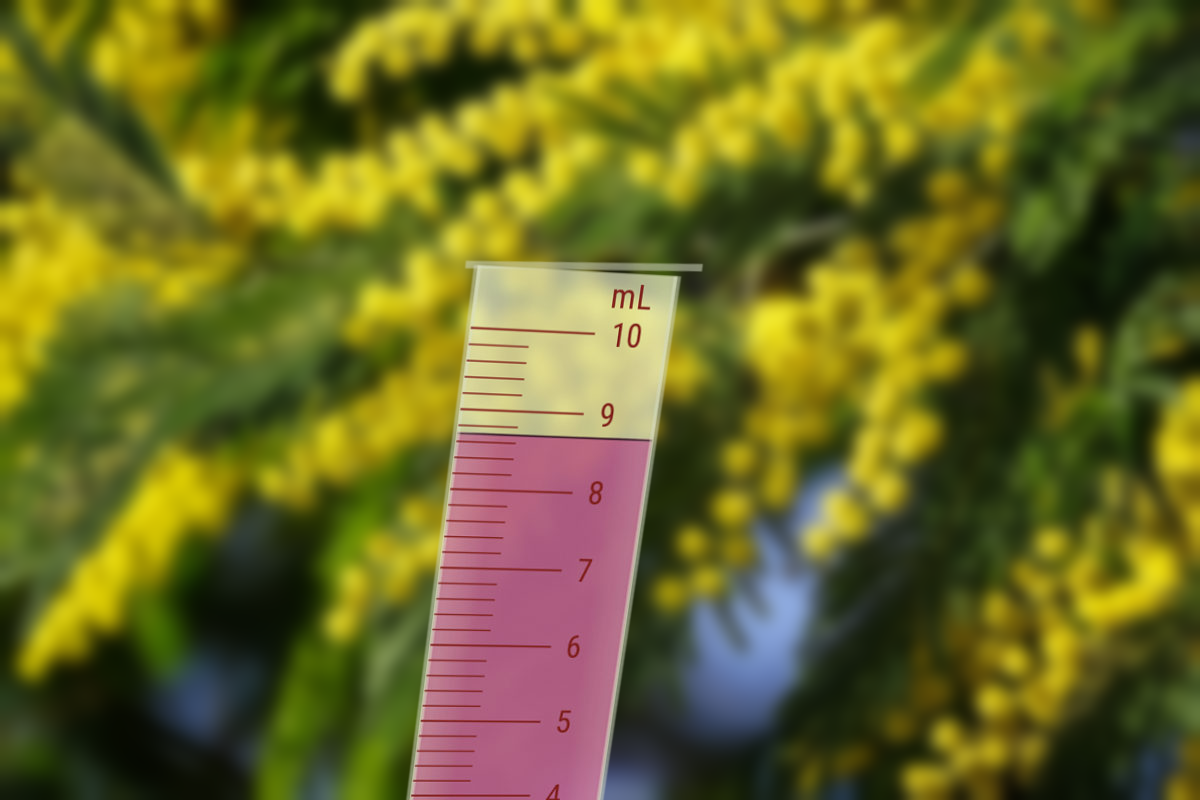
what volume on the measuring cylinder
8.7 mL
